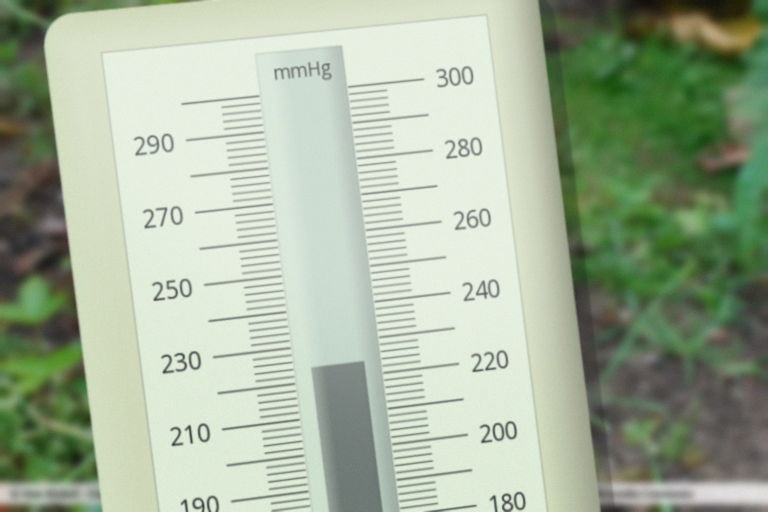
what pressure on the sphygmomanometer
224 mmHg
